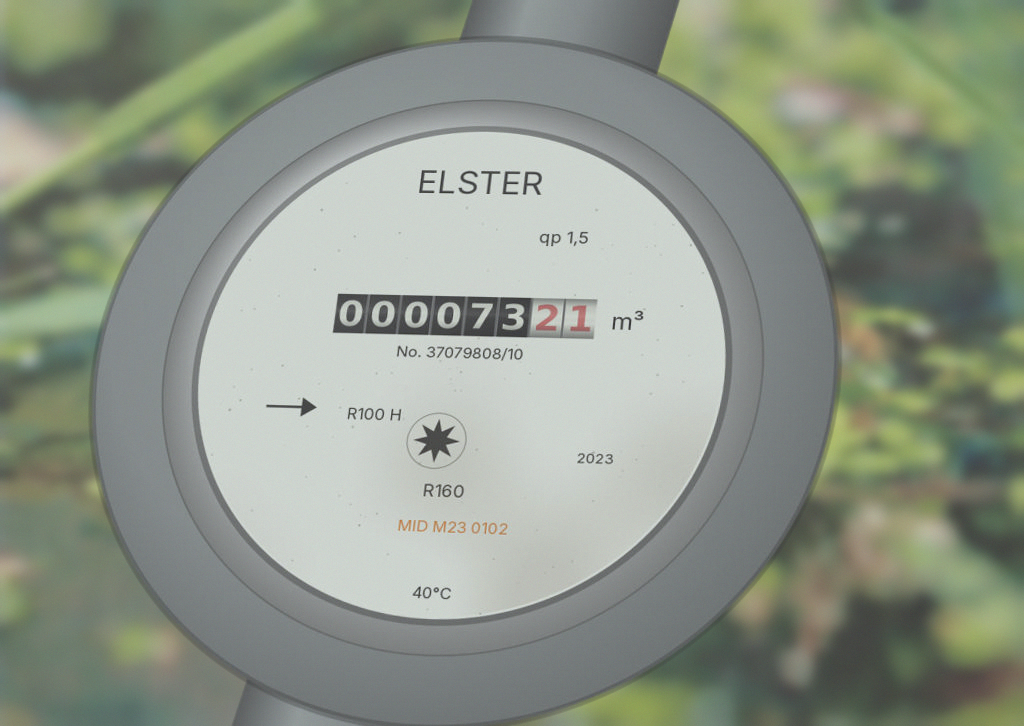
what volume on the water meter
73.21 m³
